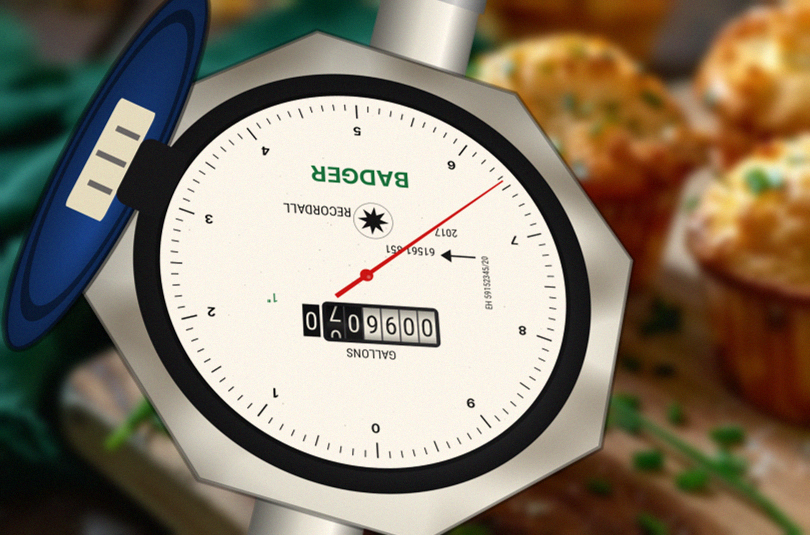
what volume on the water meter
96066.4 gal
